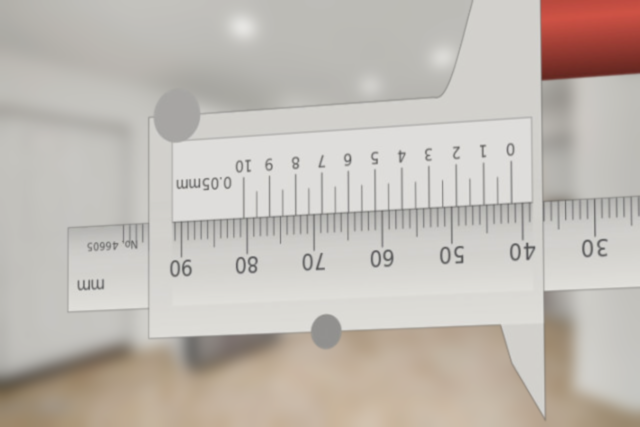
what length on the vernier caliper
41.5 mm
